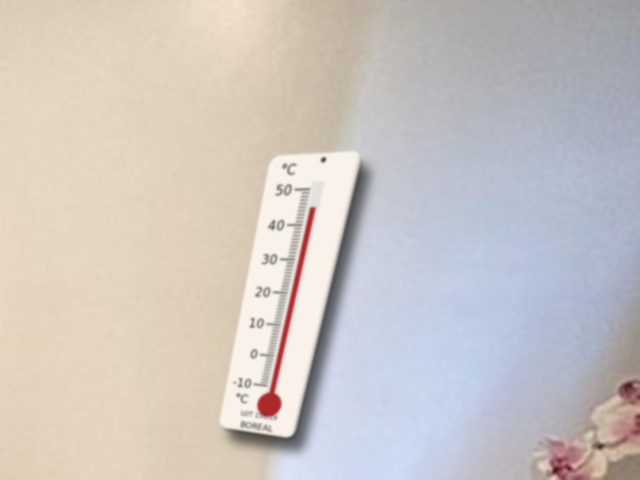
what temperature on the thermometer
45 °C
